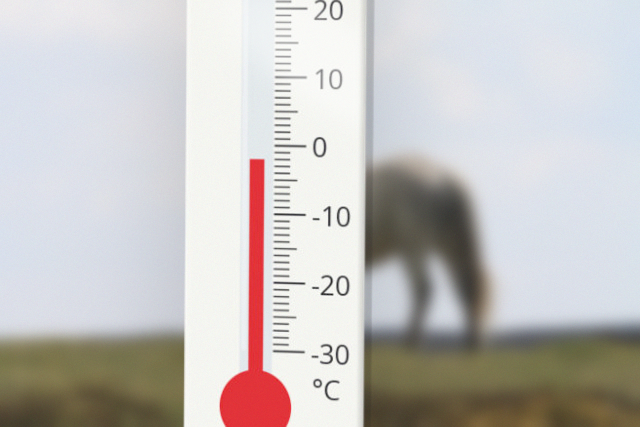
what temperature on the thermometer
-2 °C
